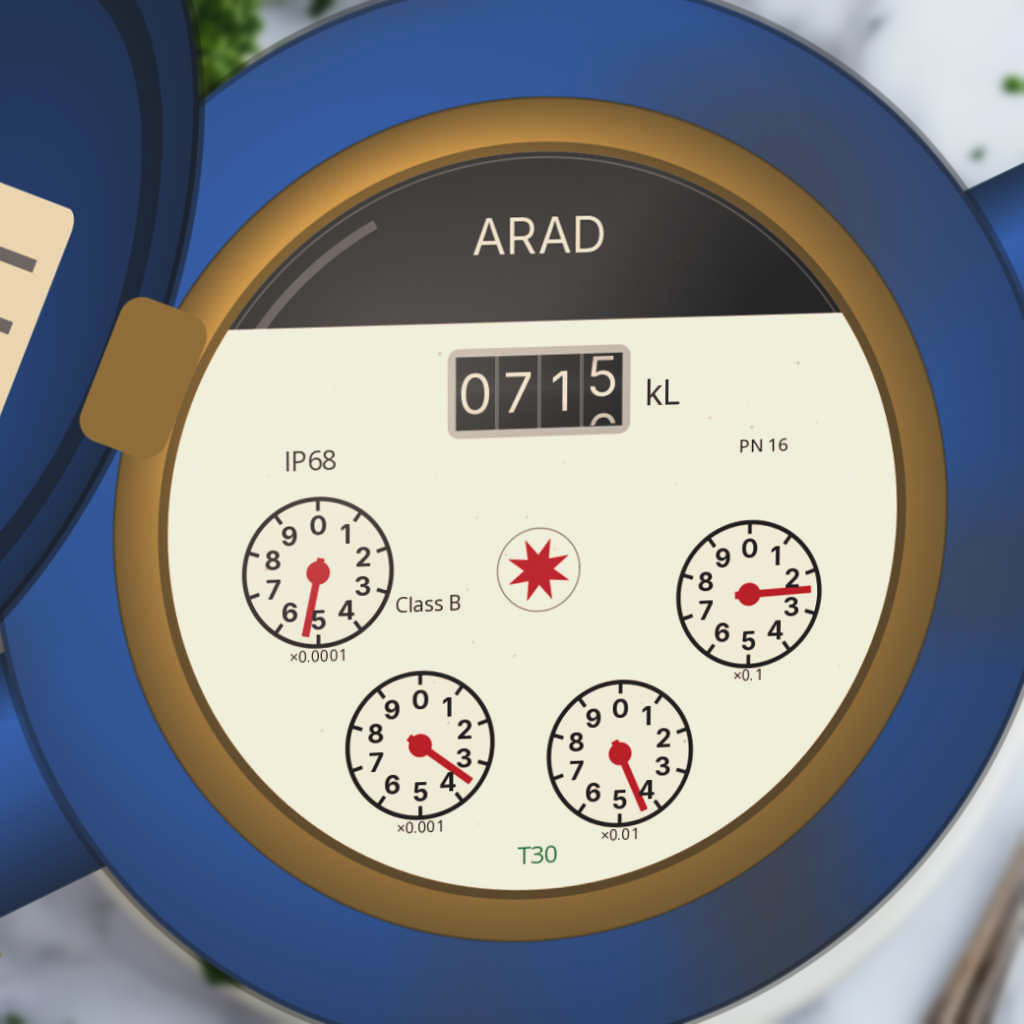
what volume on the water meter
715.2435 kL
